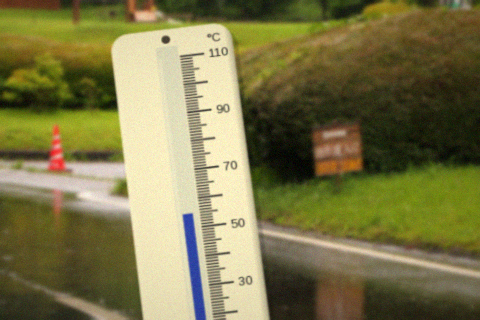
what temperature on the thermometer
55 °C
